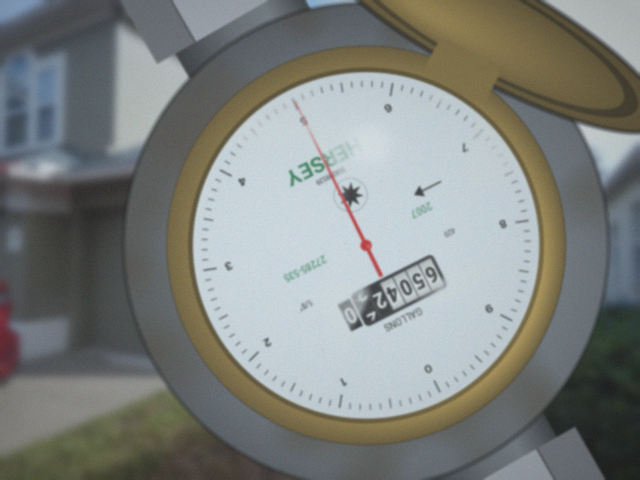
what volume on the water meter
6504225.0 gal
